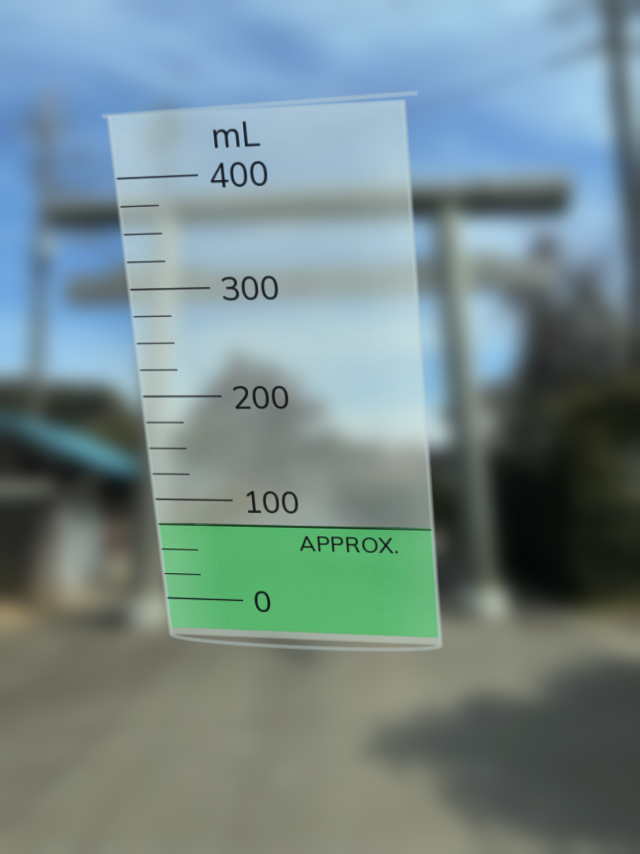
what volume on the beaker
75 mL
